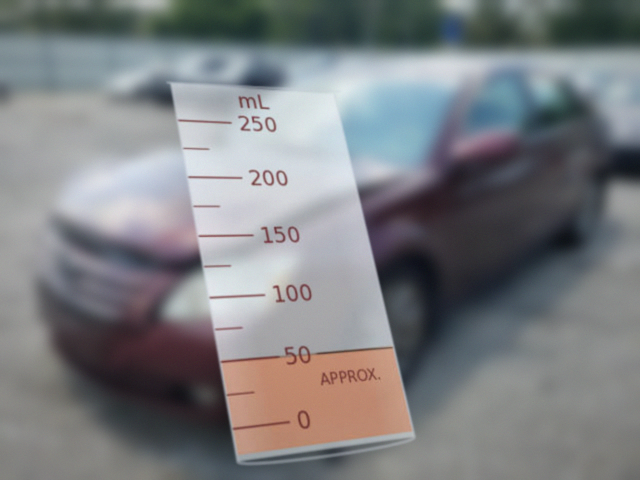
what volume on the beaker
50 mL
